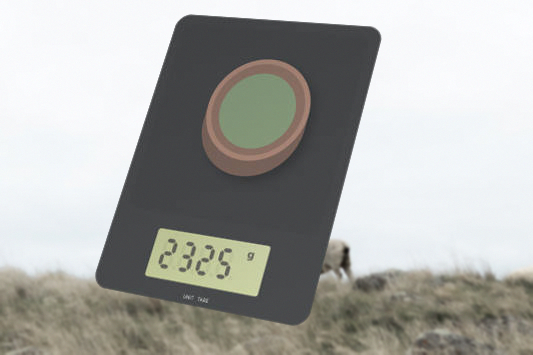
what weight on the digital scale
2325 g
